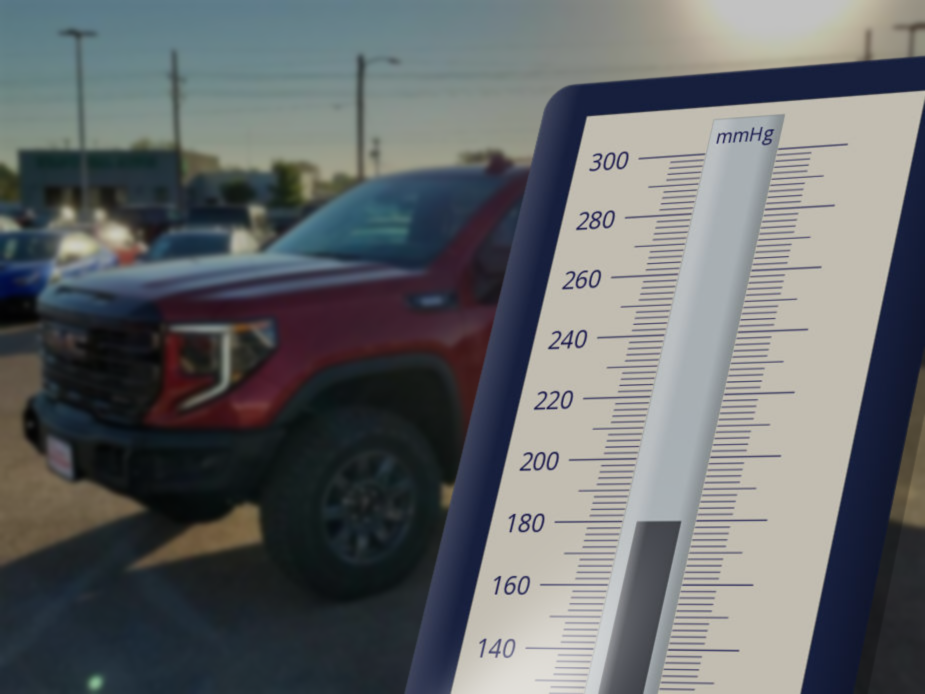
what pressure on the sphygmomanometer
180 mmHg
